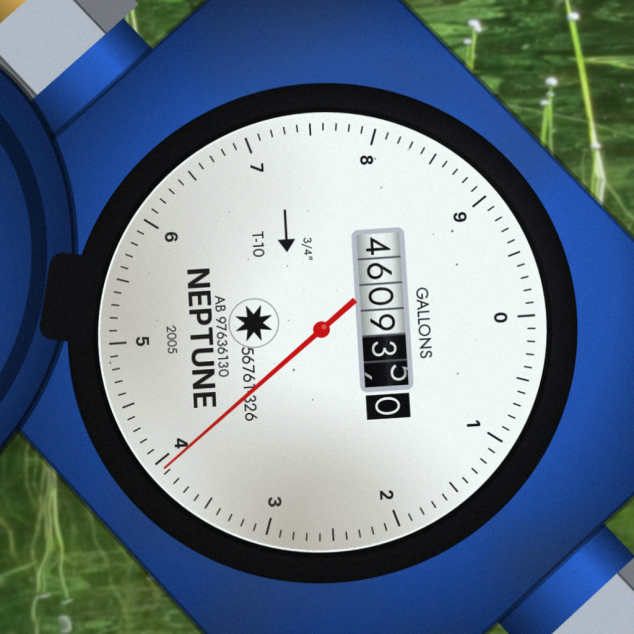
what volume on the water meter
4609353.9 gal
